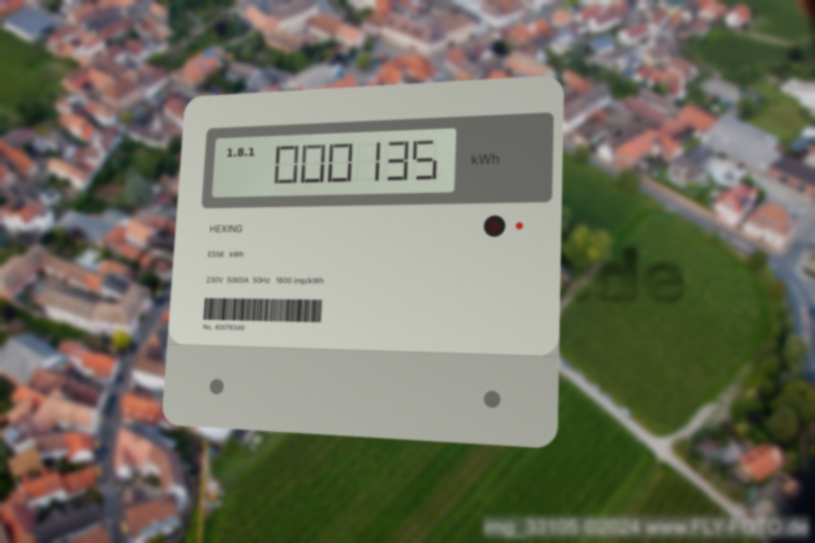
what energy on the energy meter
135 kWh
